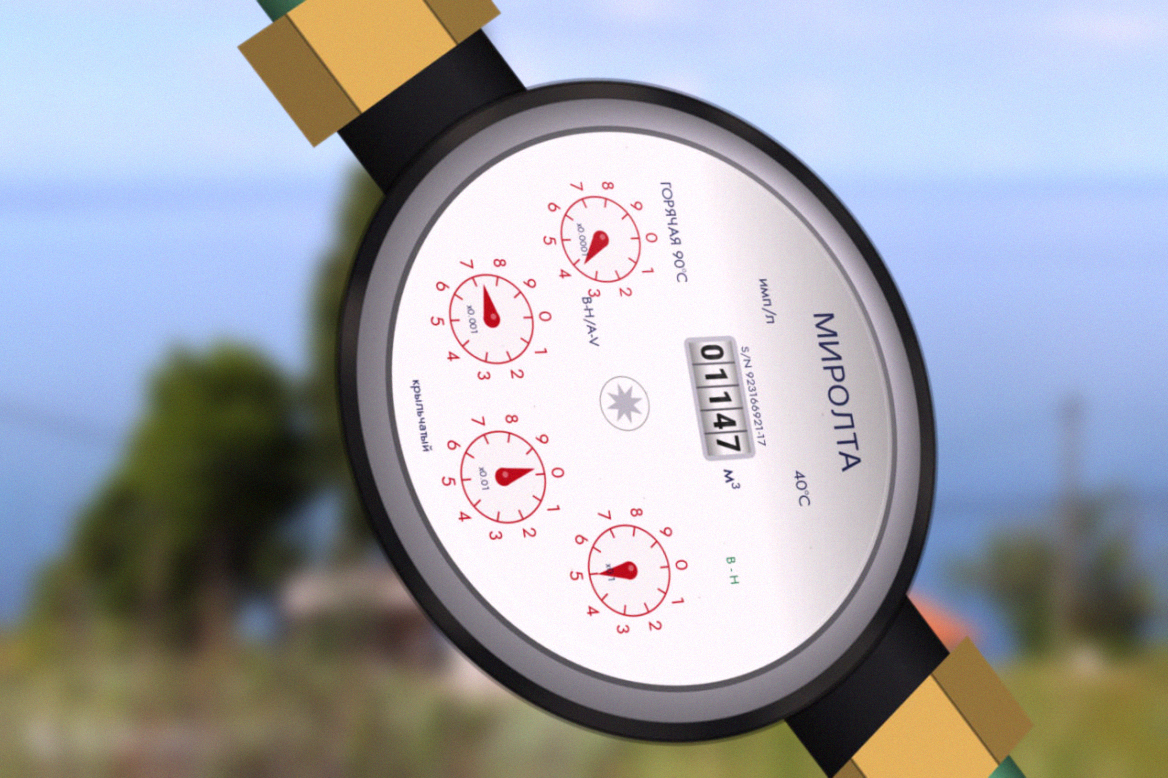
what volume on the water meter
1147.4973 m³
